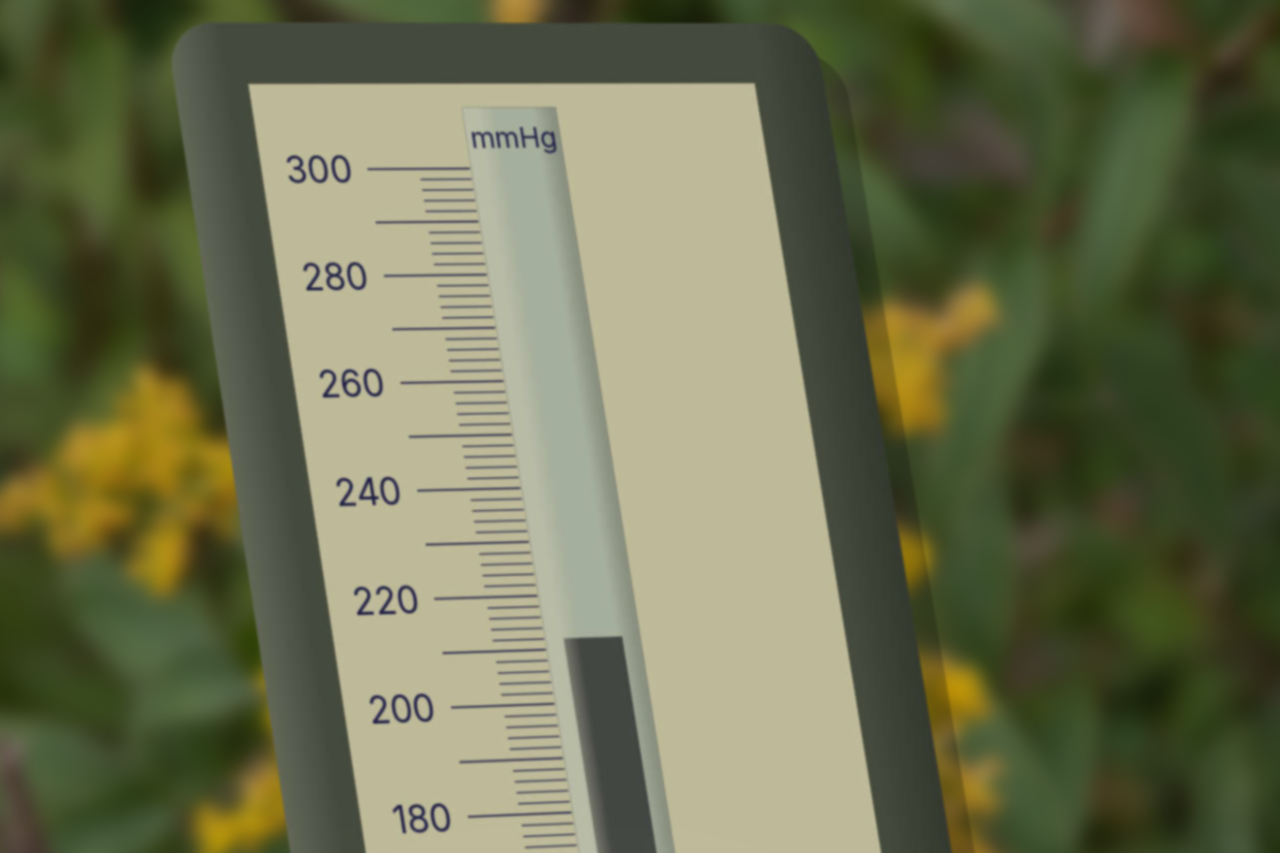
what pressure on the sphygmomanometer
212 mmHg
